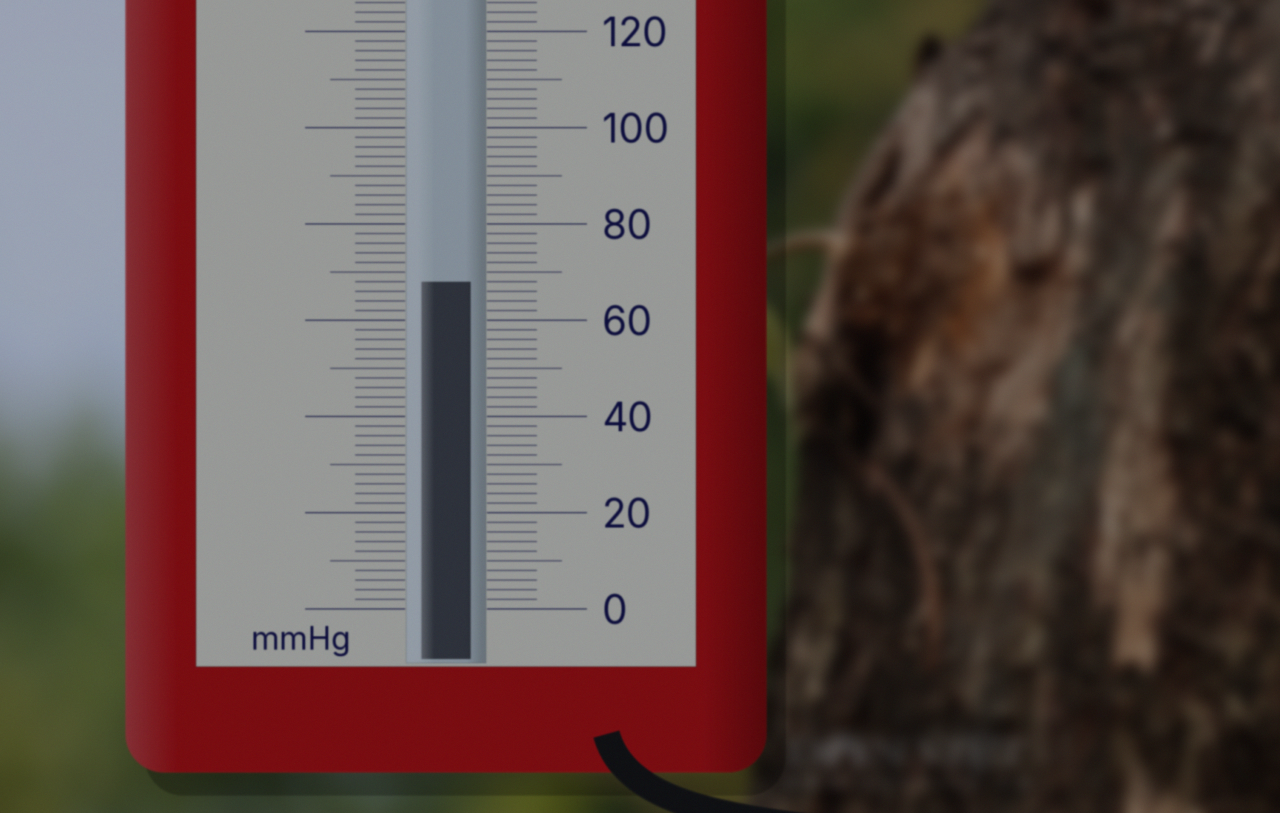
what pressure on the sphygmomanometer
68 mmHg
